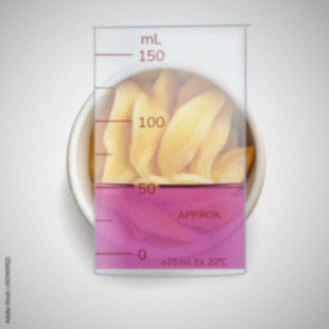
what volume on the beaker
50 mL
